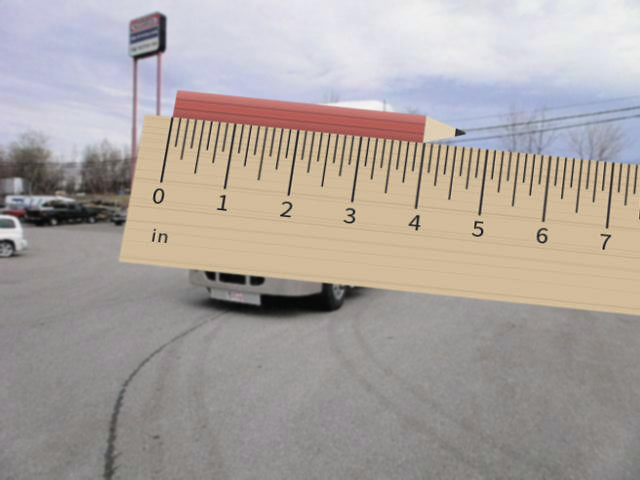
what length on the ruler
4.625 in
